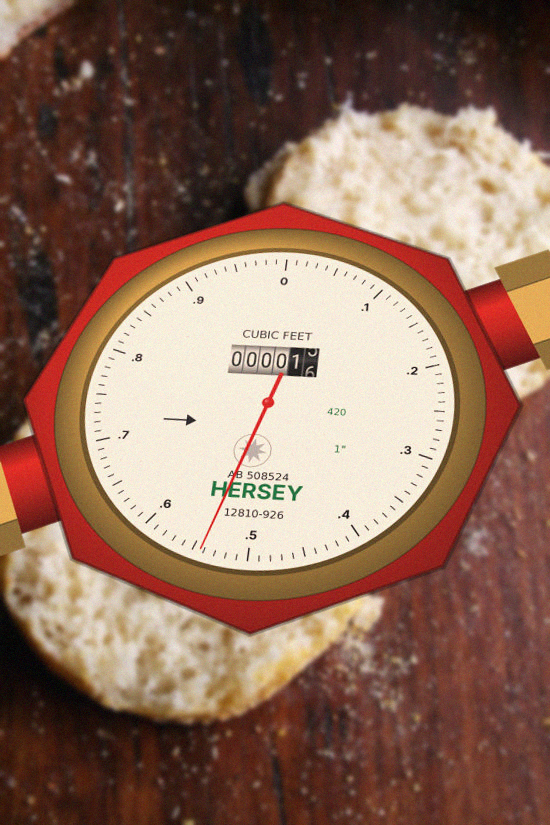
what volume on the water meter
15.54 ft³
